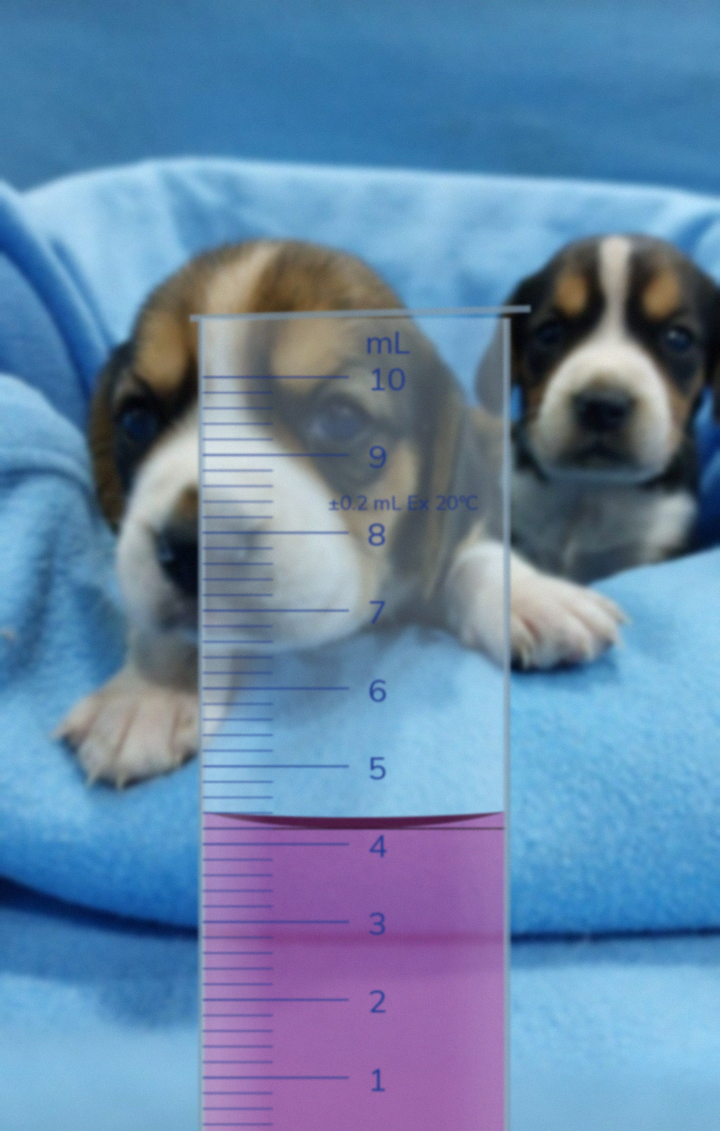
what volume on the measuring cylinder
4.2 mL
